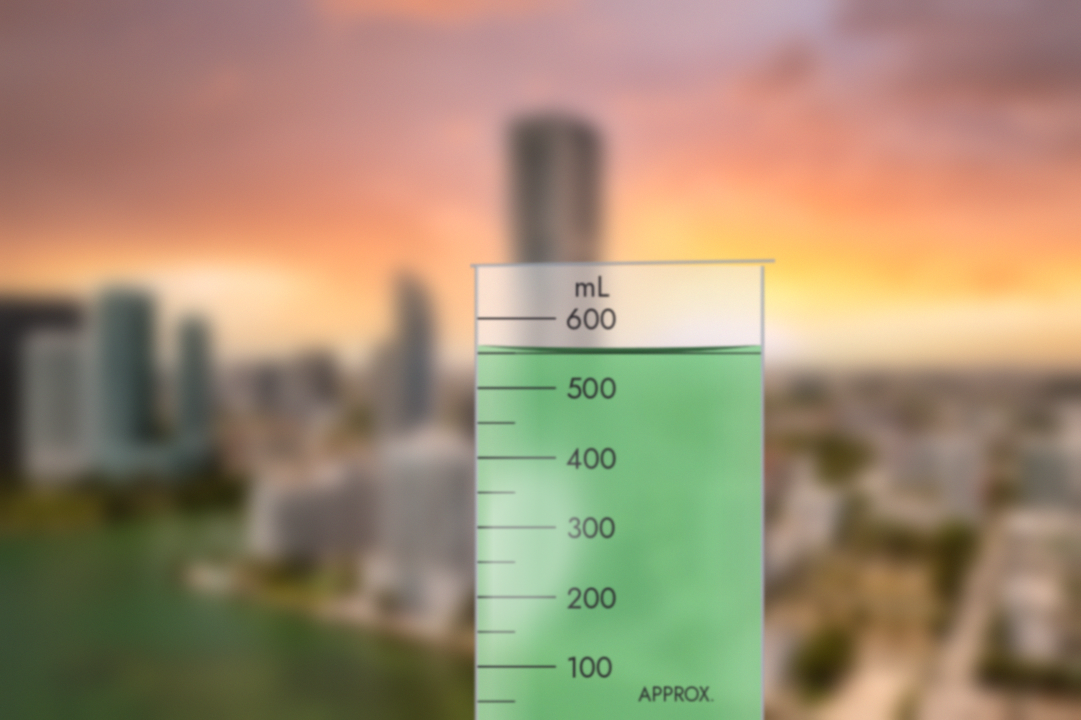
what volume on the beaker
550 mL
